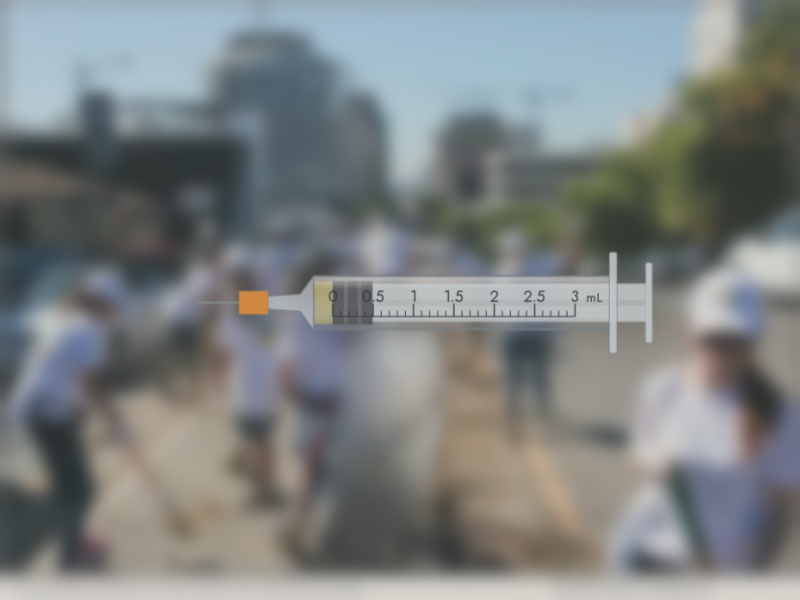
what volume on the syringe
0 mL
